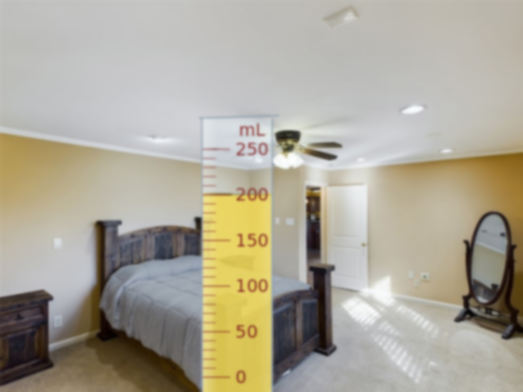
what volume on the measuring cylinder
200 mL
